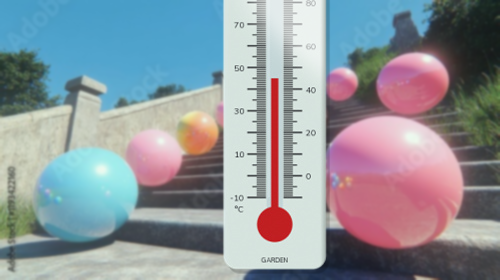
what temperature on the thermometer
45 °C
